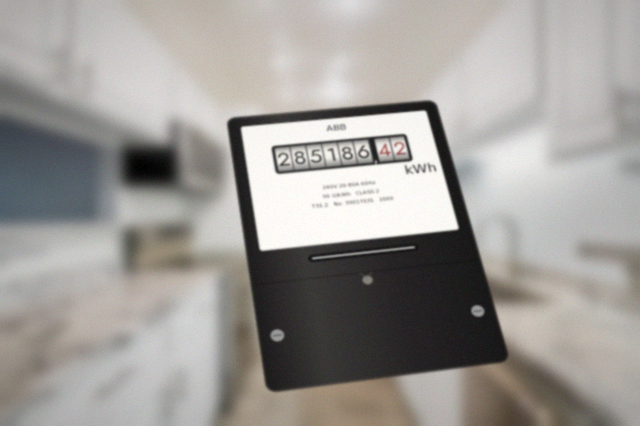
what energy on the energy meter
285186.42 kWh
